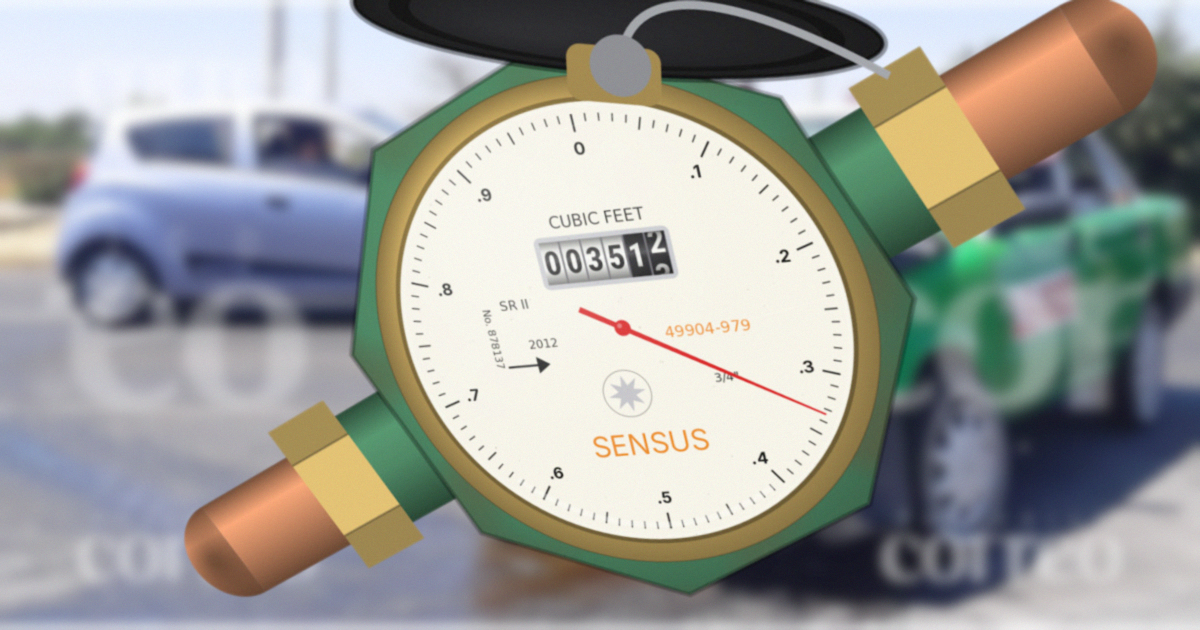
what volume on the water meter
3512.33 ft³
